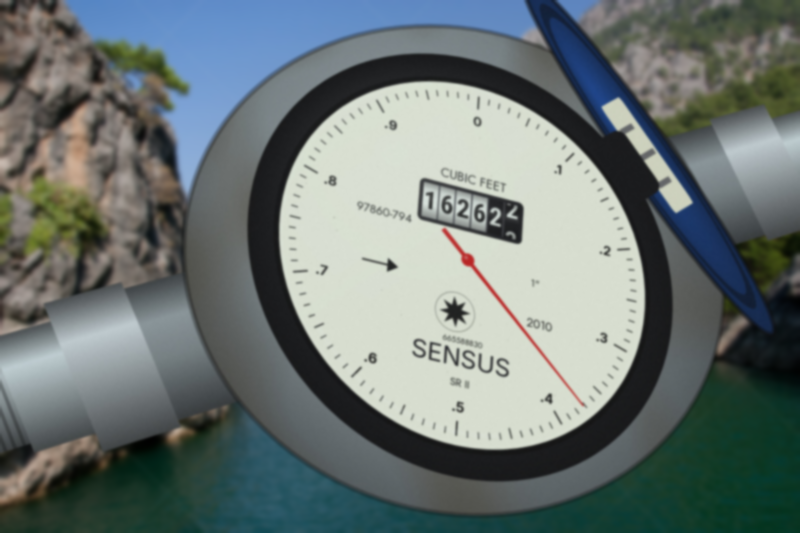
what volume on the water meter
162622.37 ft³
